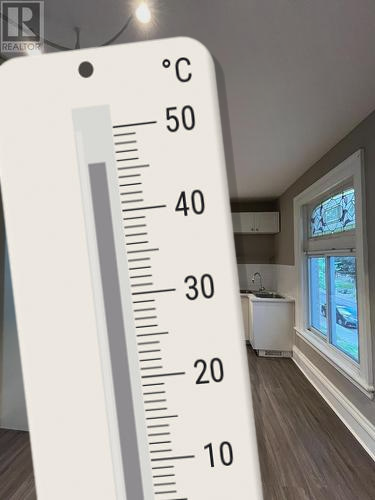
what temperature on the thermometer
46 °C
